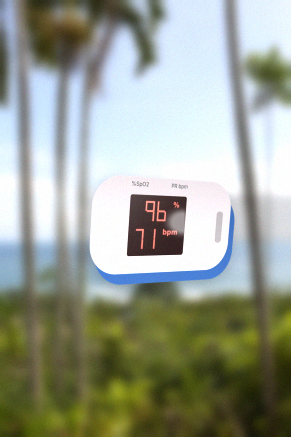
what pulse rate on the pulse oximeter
71 bpm
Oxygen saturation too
96 %
